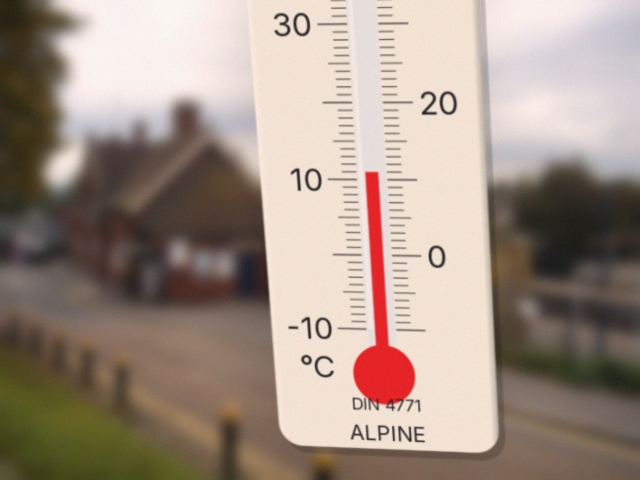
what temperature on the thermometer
11 °C
